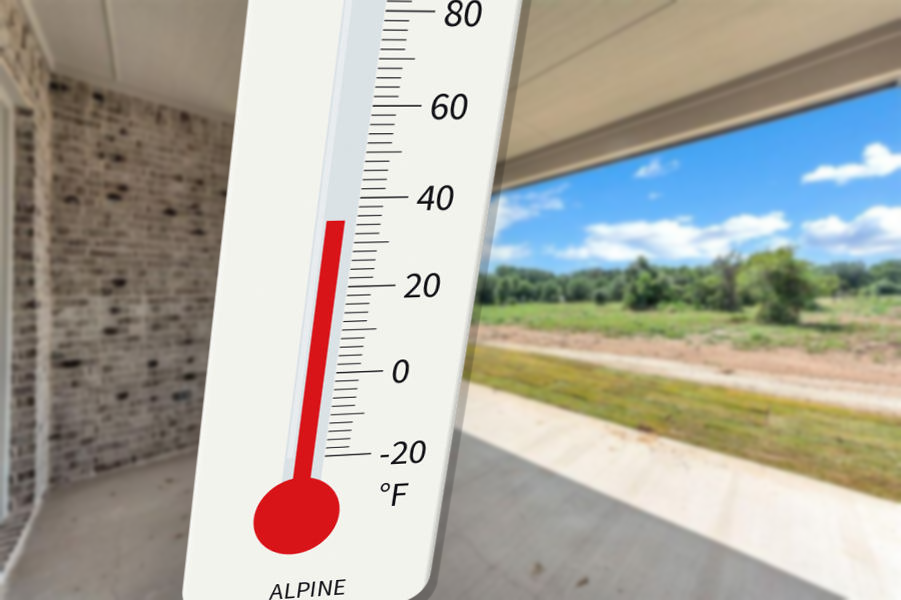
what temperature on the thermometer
35 °F
